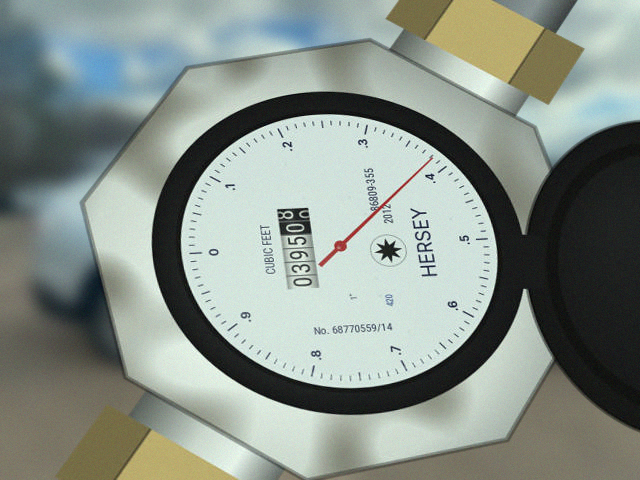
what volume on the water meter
39508.38 ft³
